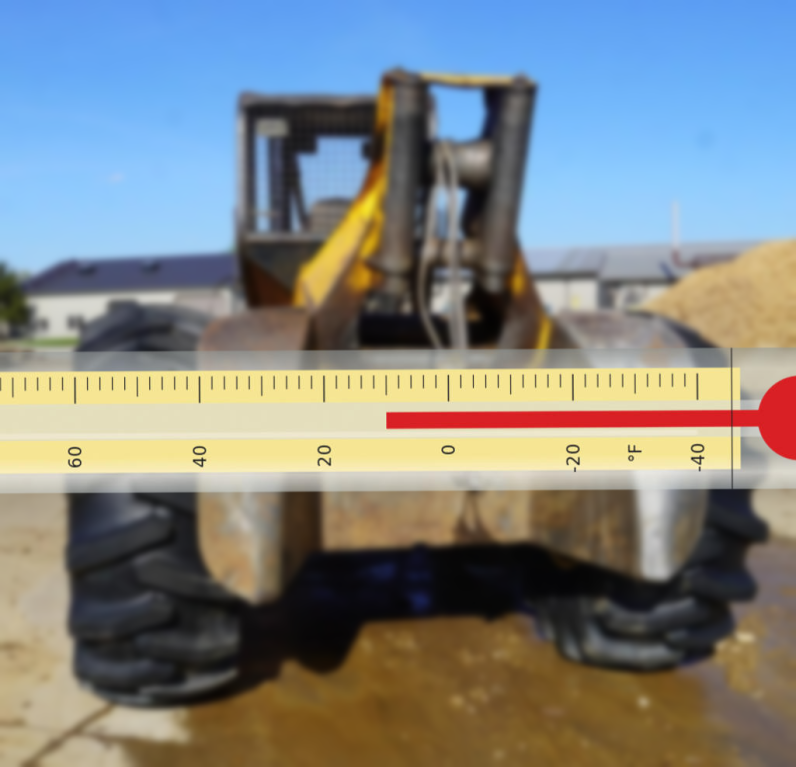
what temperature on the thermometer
10 °F
